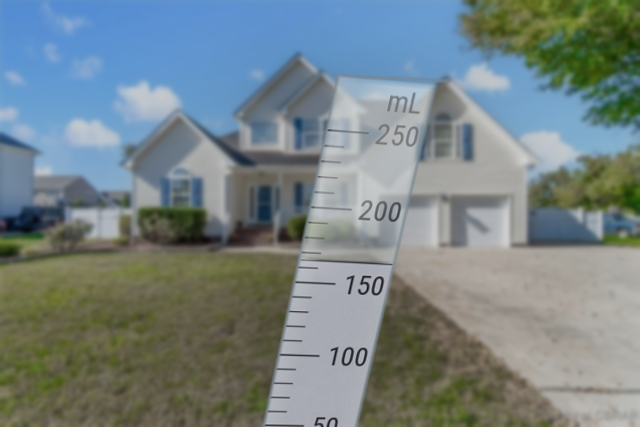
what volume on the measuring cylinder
165 mL
